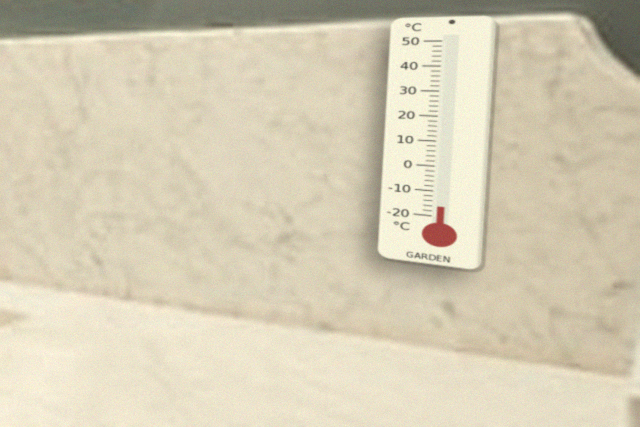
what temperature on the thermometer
-16 °C
